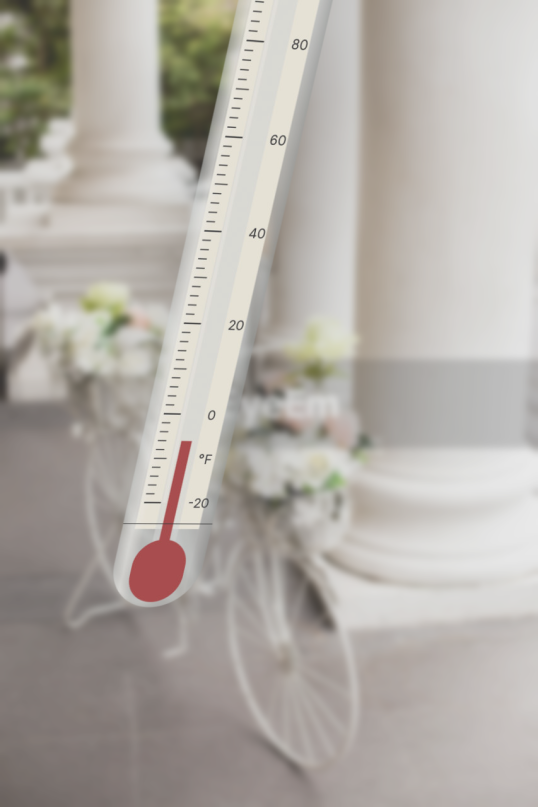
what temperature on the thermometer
-6 °F
